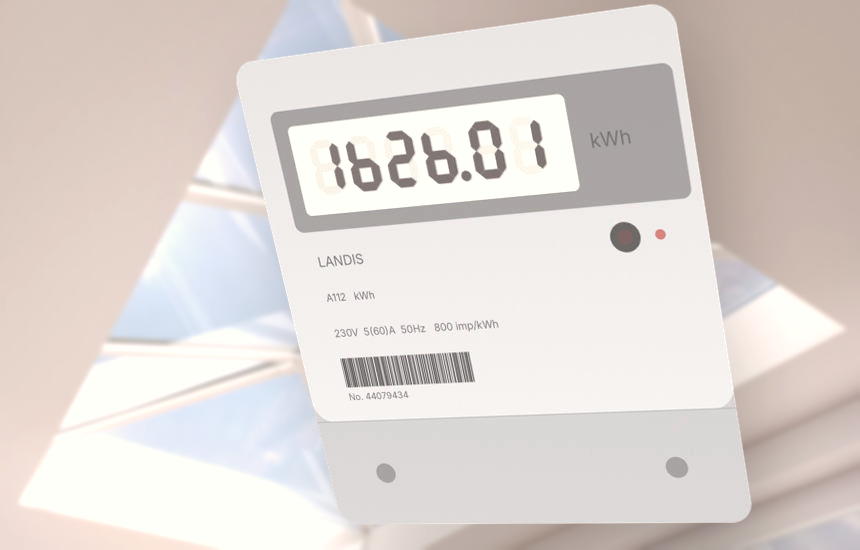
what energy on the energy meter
1626.01 kWh
